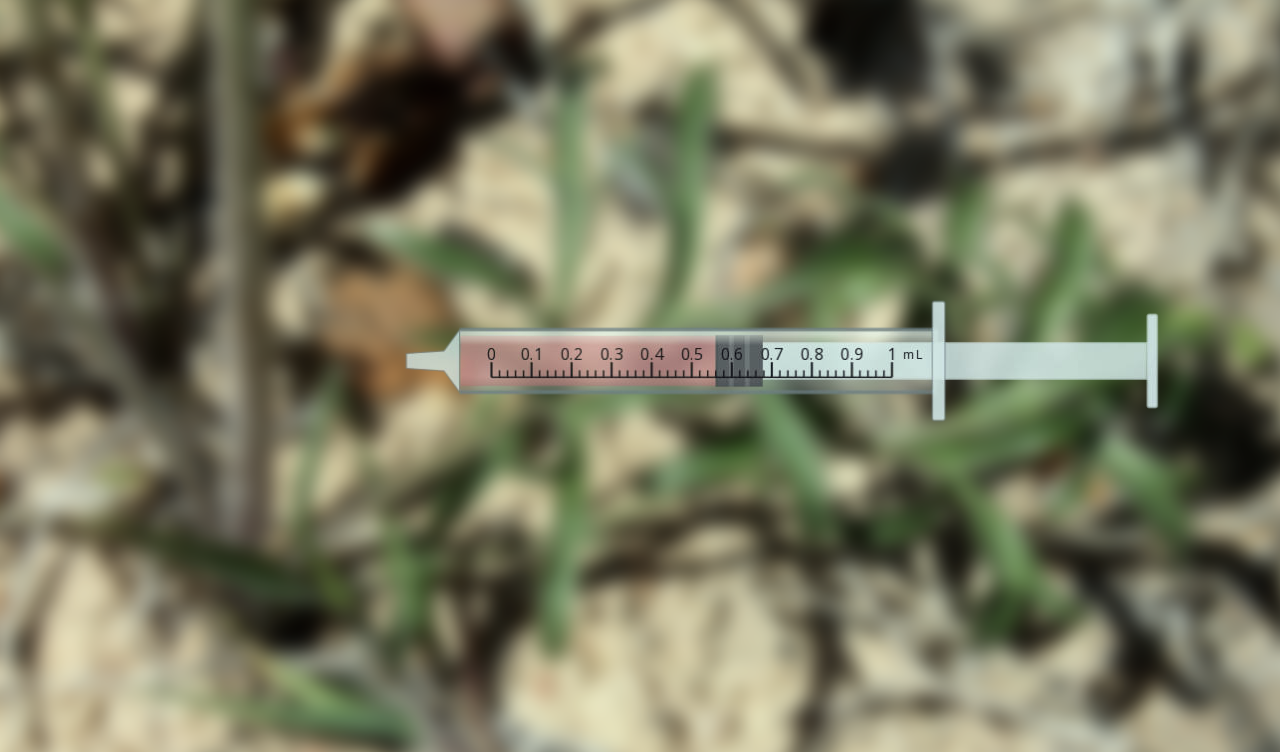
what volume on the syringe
0.56 mL
